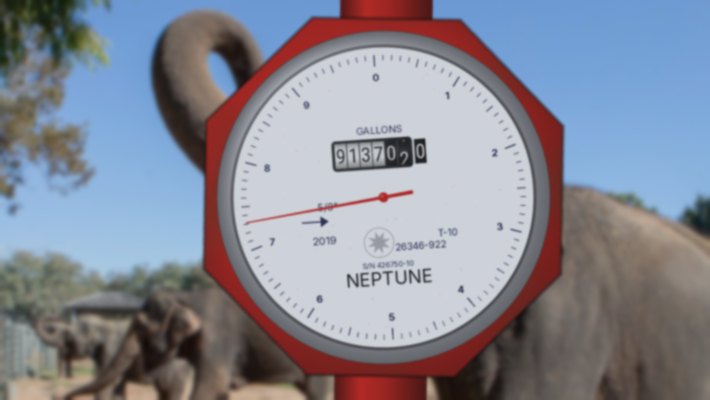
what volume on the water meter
9137017.3 gal
